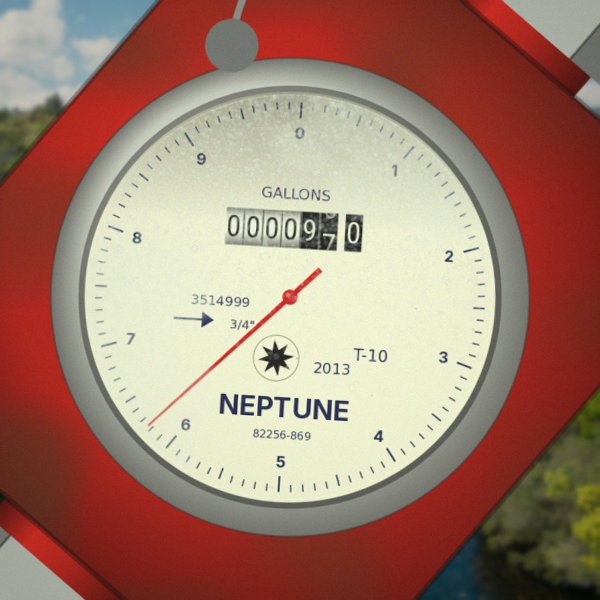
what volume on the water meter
966.2 gal
